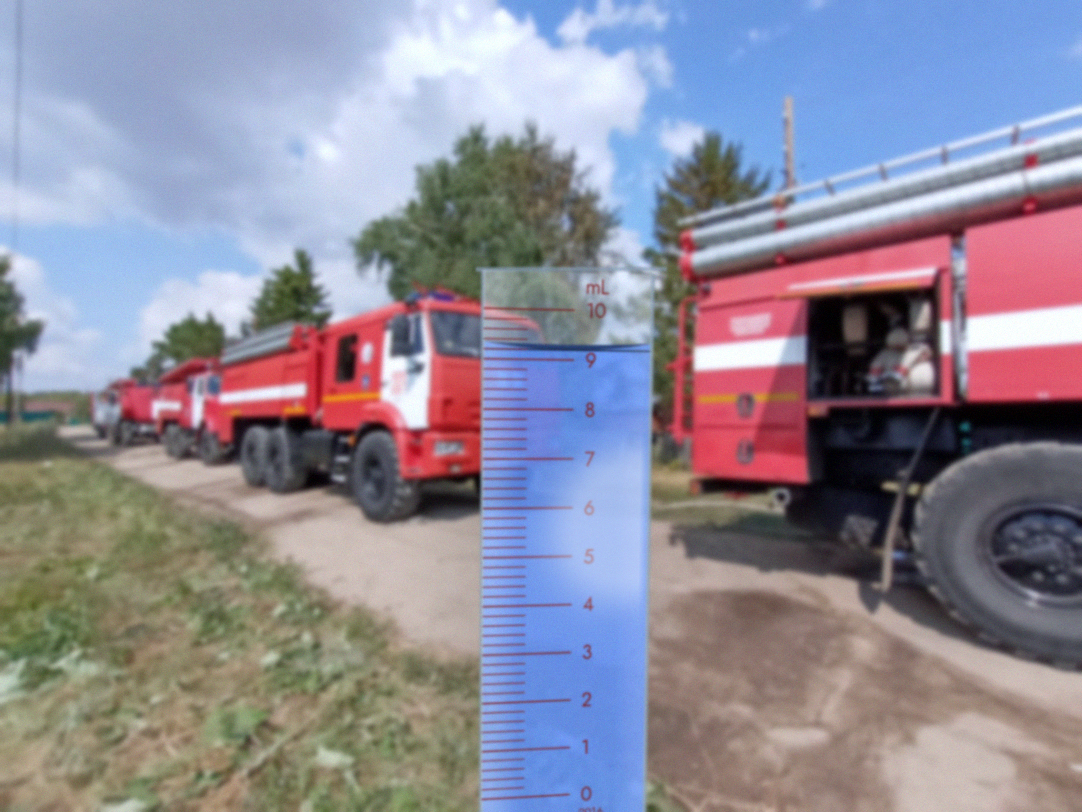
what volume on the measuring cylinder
9.2 mL
